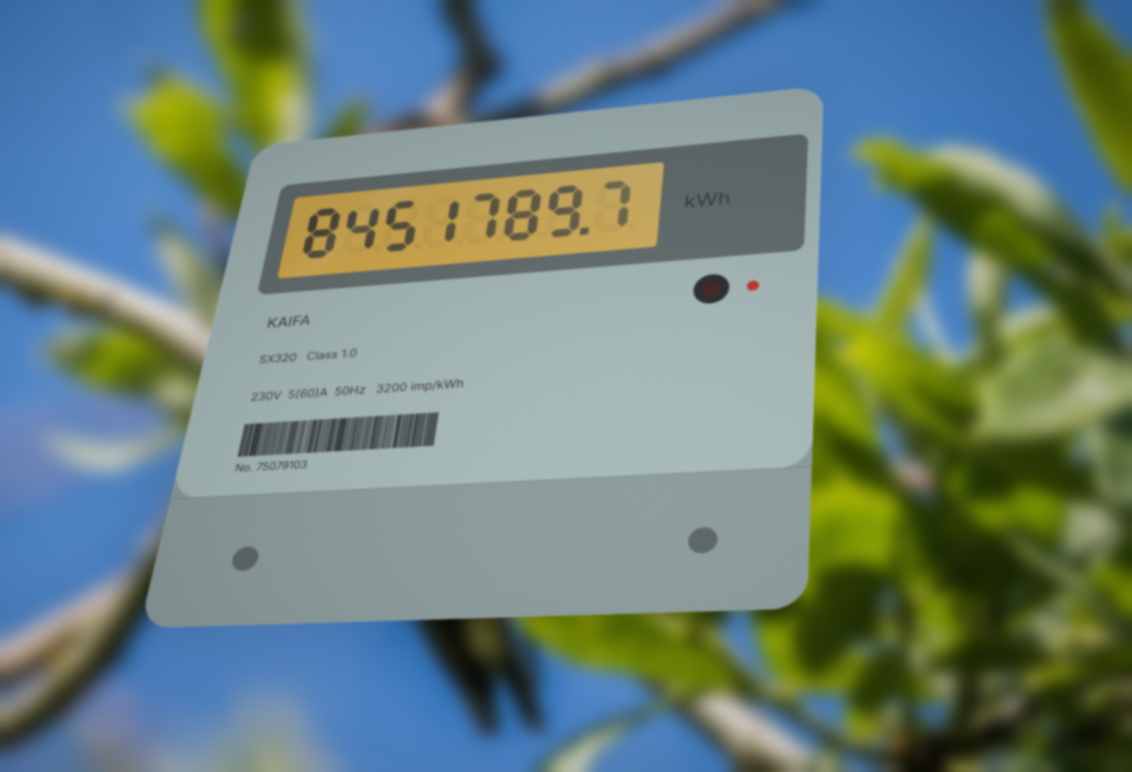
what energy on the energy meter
8451789.7 kWh
